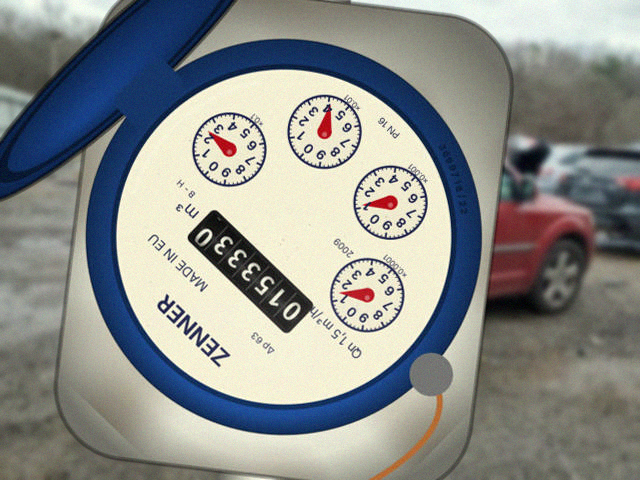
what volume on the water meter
153330.2411 m³
